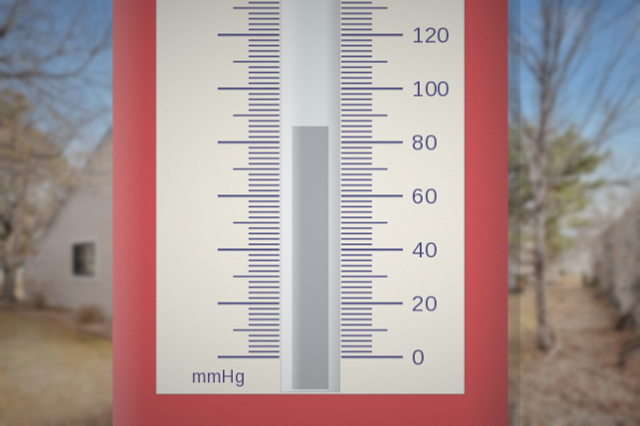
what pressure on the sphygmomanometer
86 mmHg
